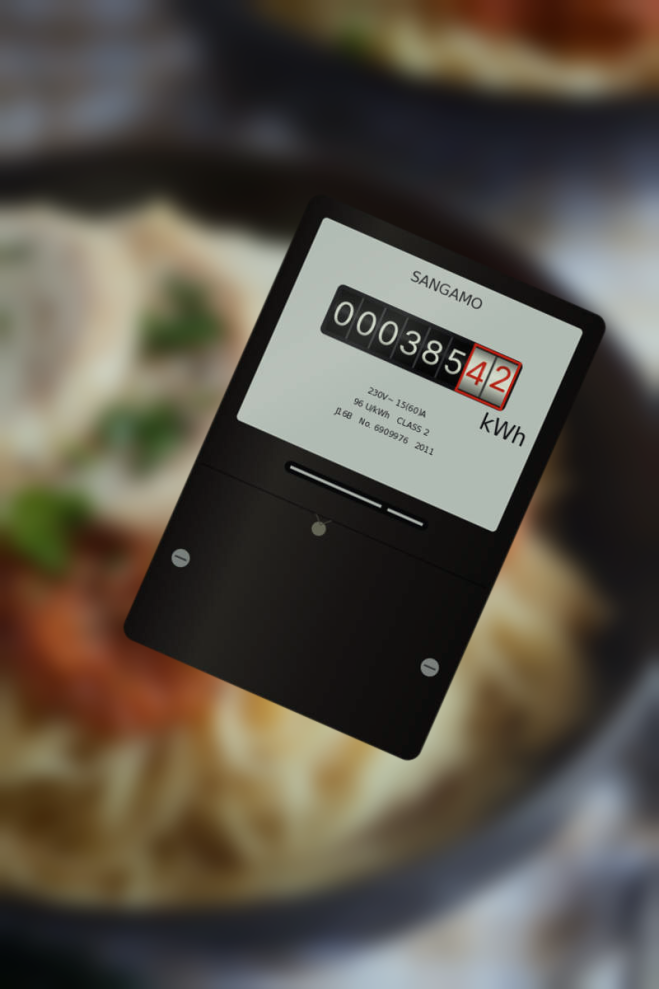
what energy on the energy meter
385.42 kWh
